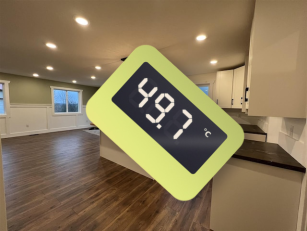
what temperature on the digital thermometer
49.7 °C
